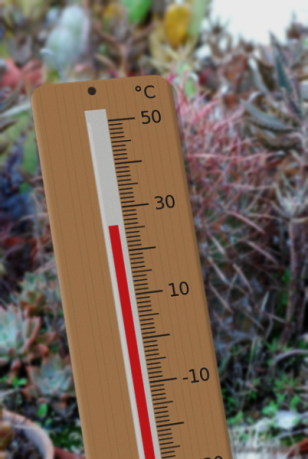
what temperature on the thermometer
26 °C
